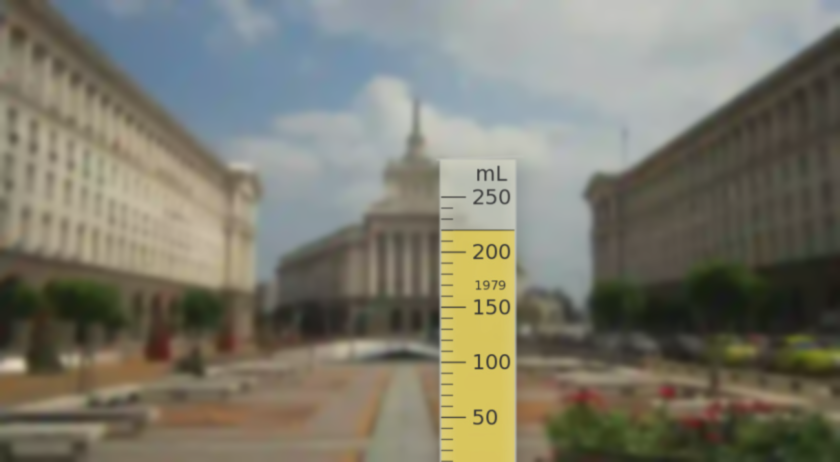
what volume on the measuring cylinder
220 mL
